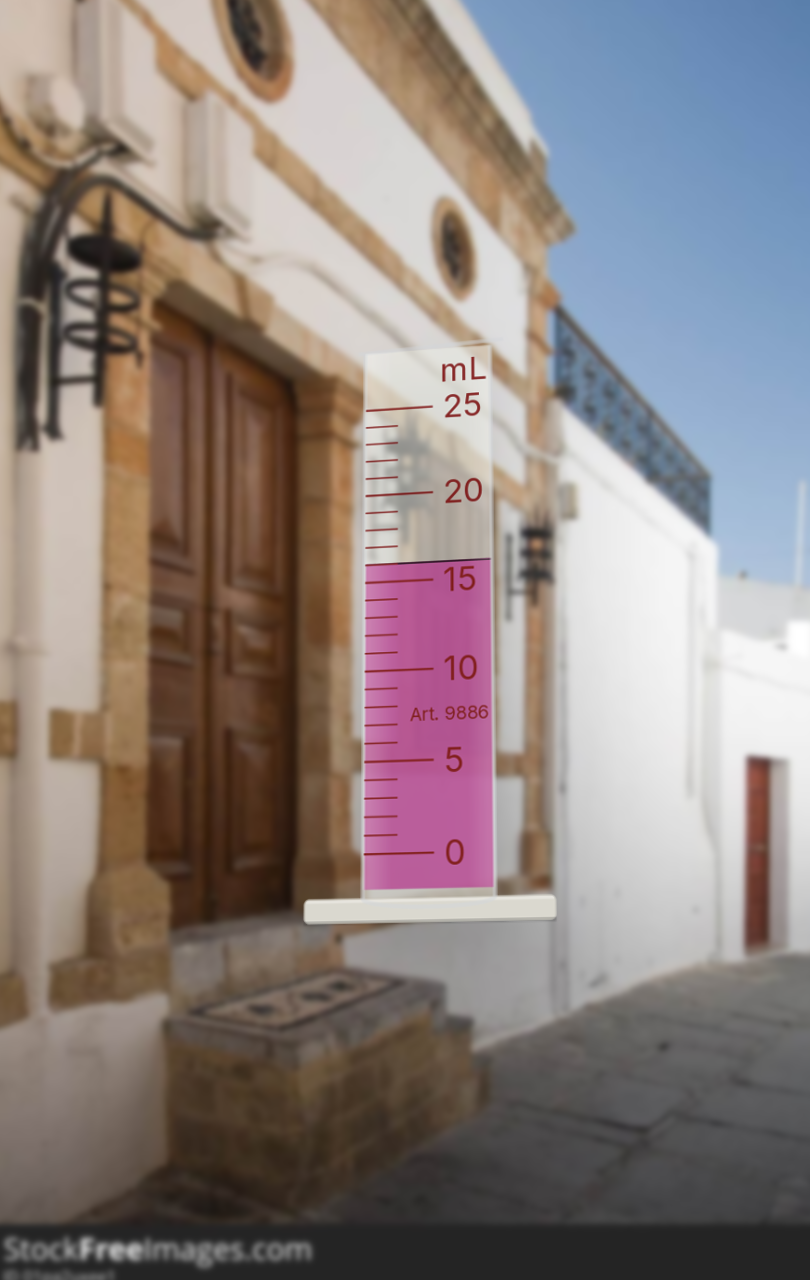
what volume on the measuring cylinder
16 mL
